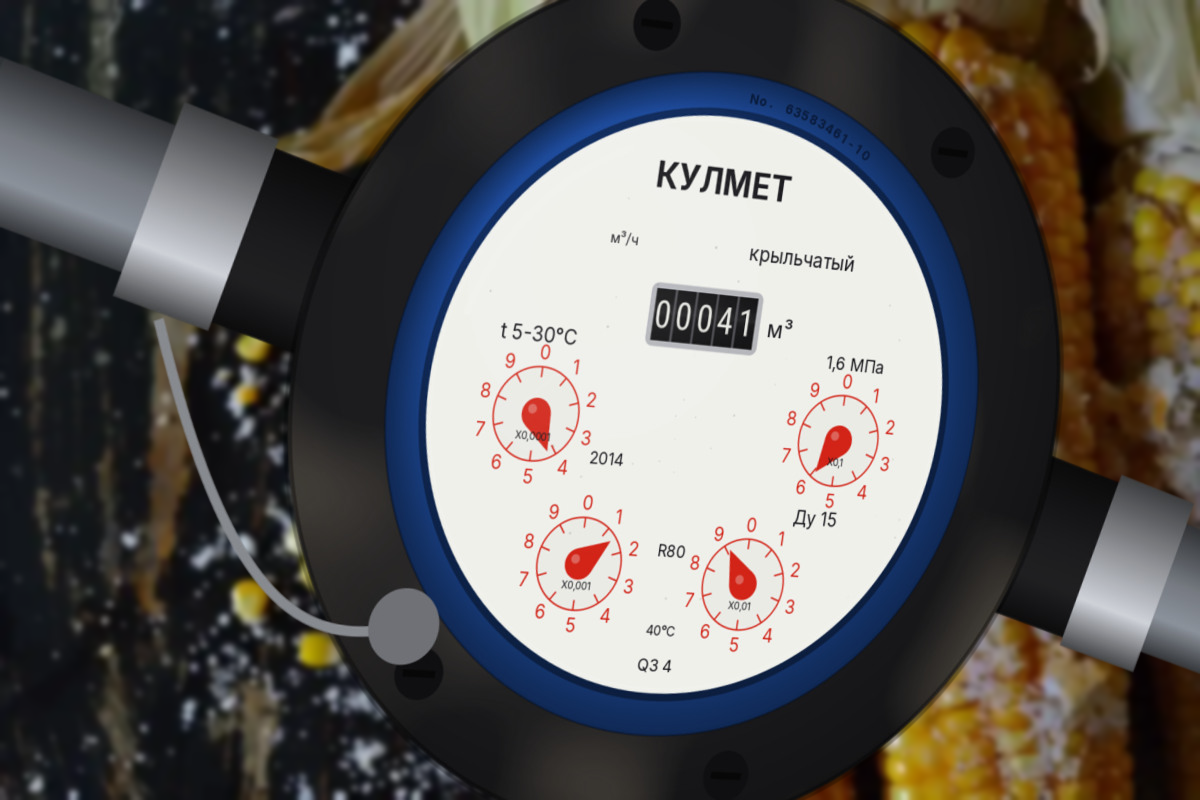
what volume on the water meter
41.5914 m³
